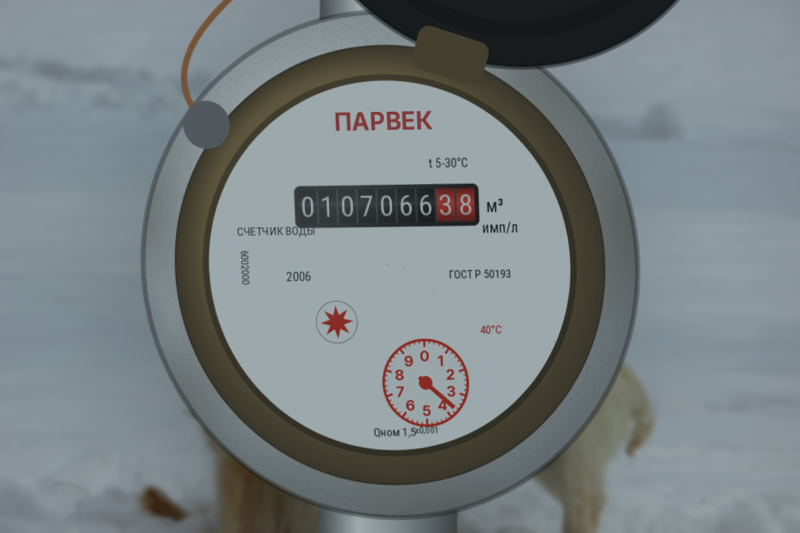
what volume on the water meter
107066.383 m³
